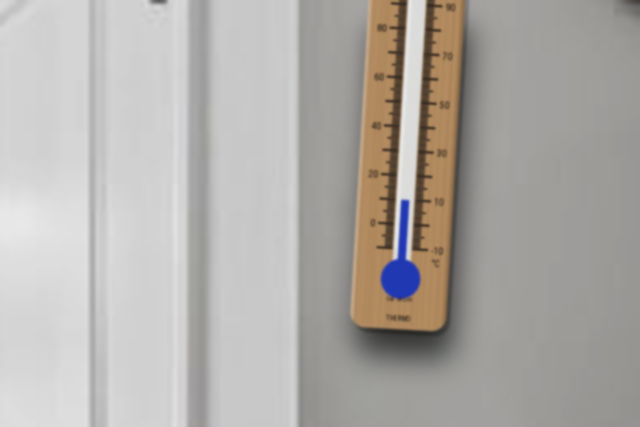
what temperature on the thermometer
10 °C
